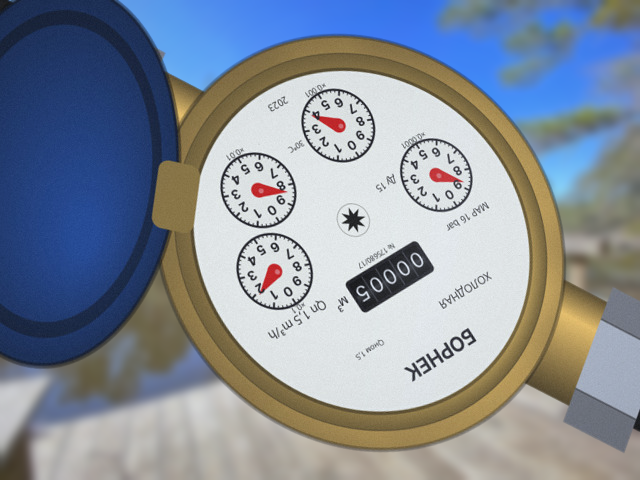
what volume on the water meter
5.1838 m³
